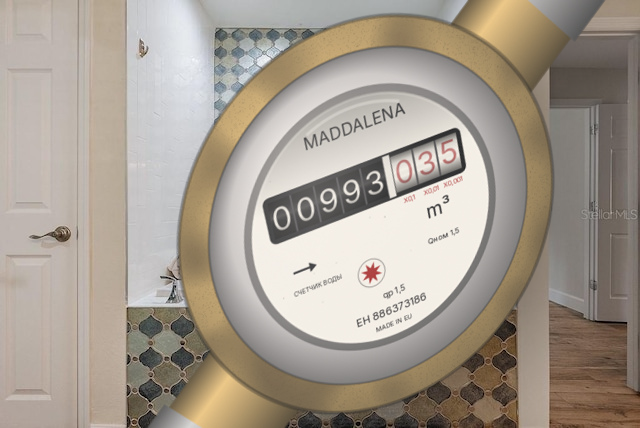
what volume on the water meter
993.035 m³
